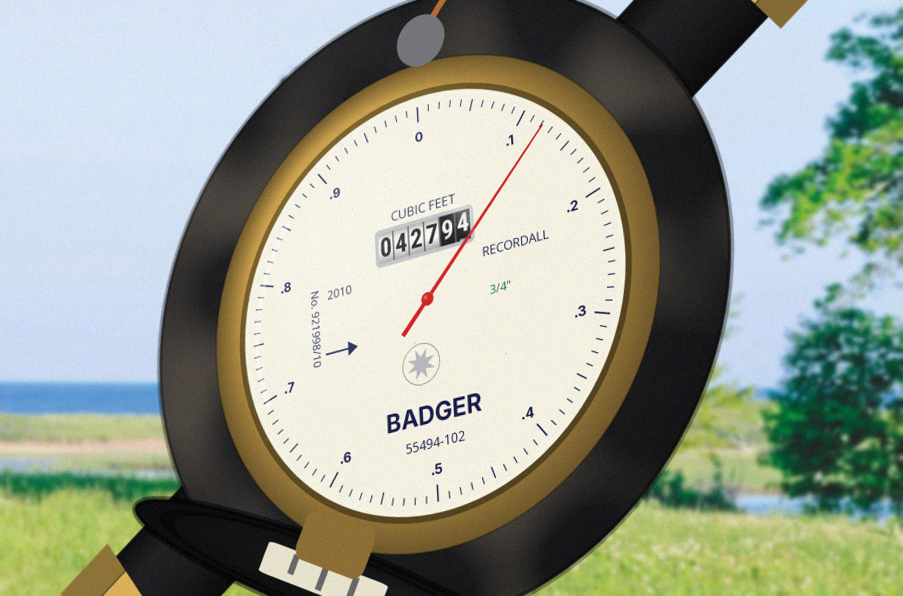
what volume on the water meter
42794.12 ft³
